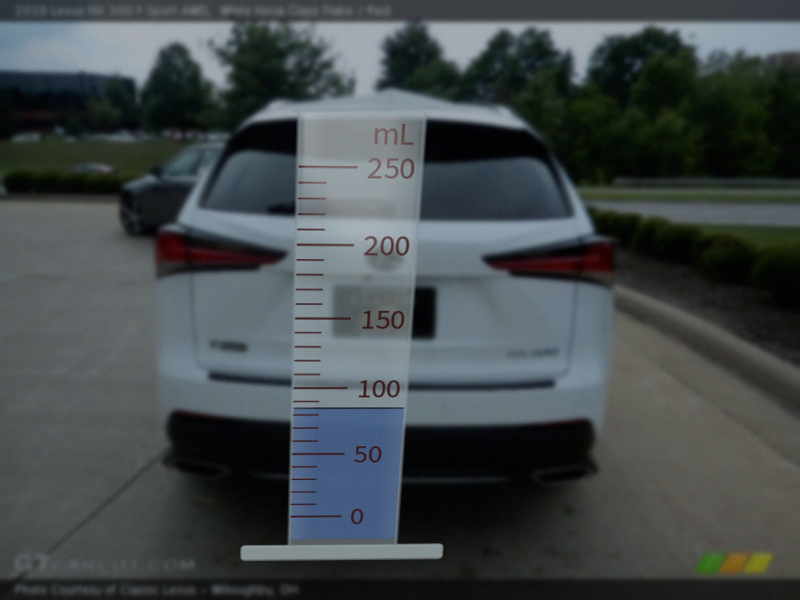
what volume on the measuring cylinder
85 mL
